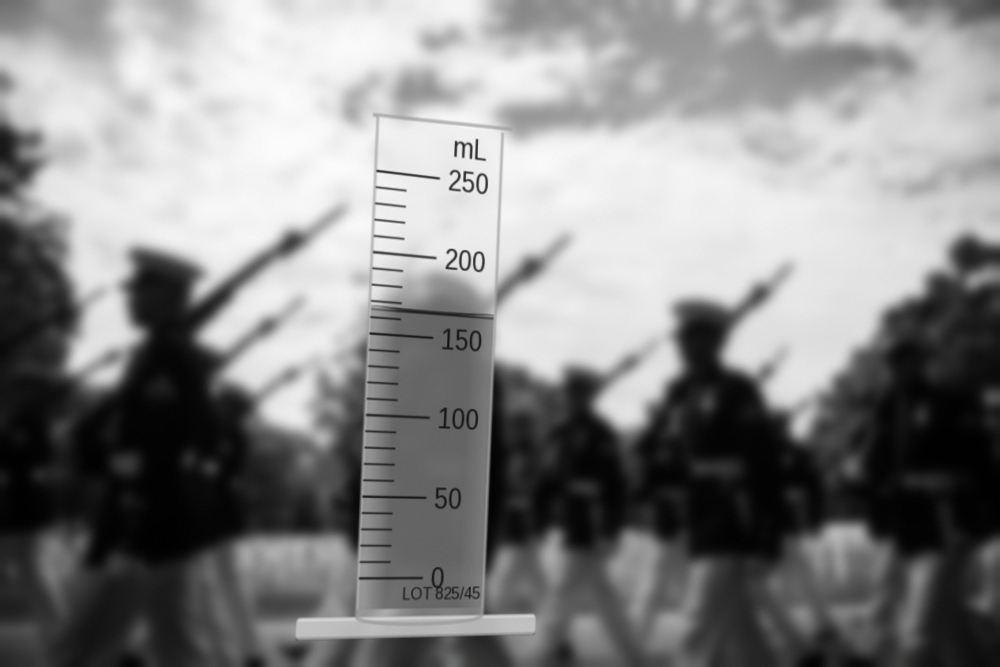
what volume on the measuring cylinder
165 mL
